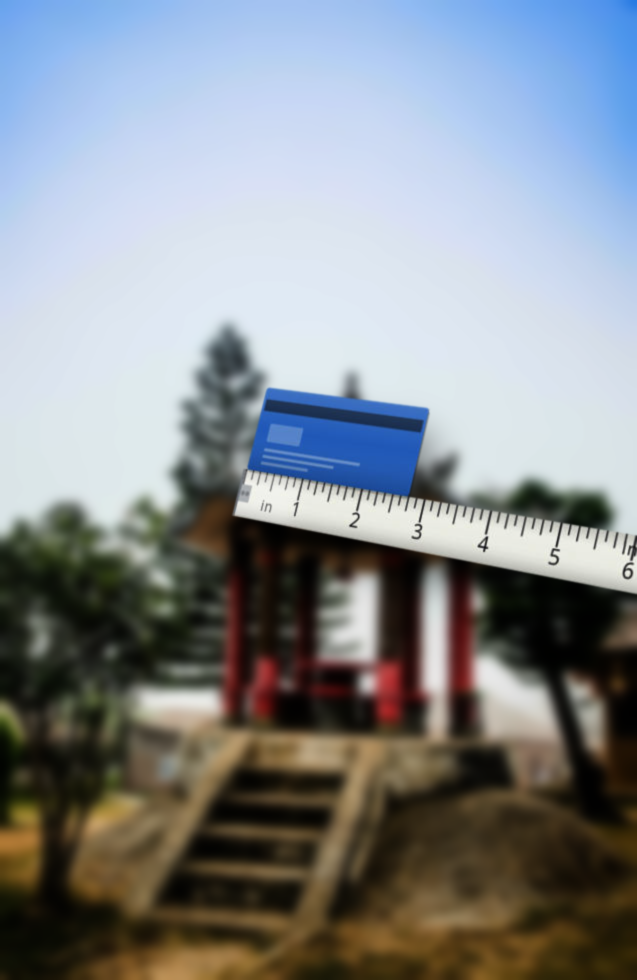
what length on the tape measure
2.75 in
